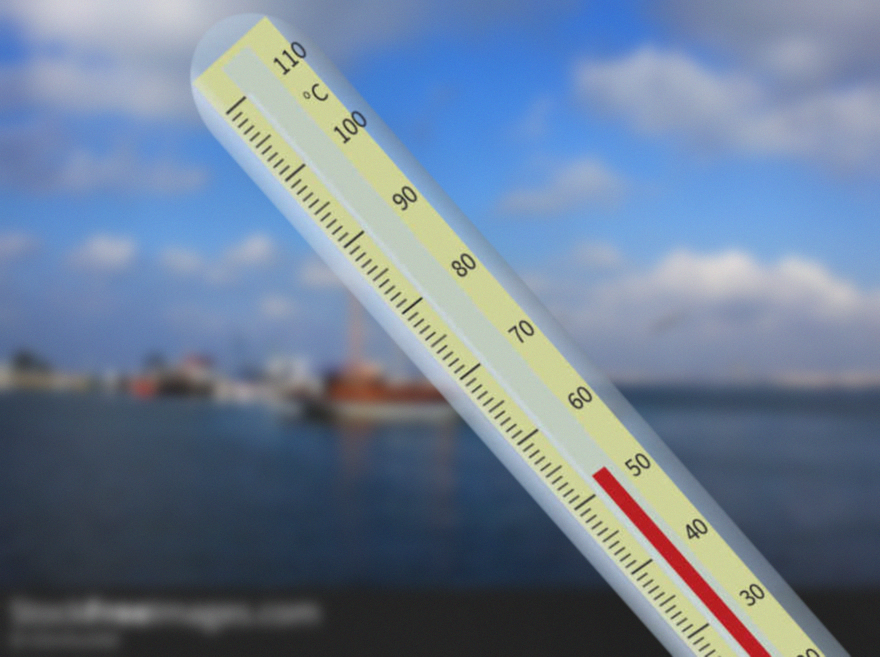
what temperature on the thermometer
52 °C
